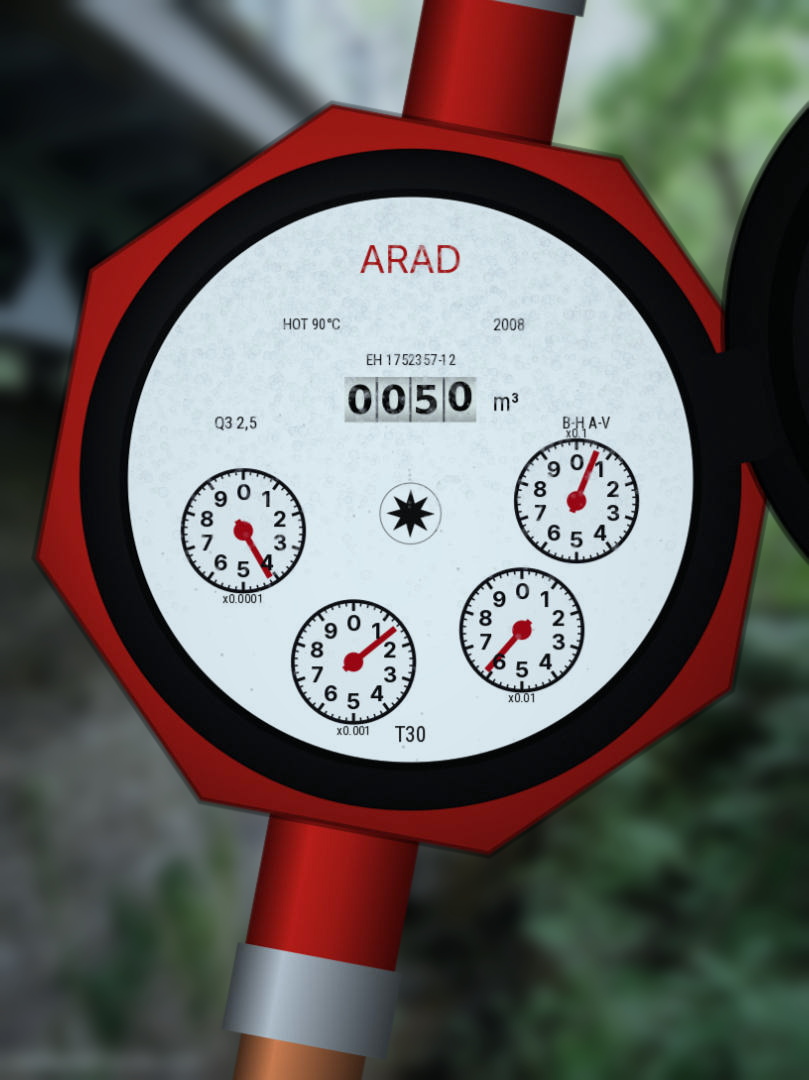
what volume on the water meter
50.0614 m³
